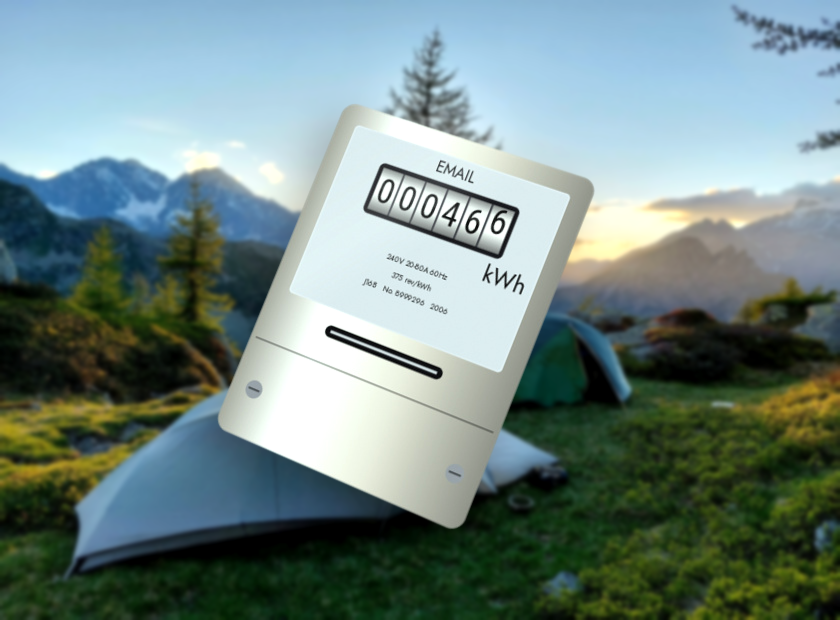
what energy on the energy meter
466 kWh
